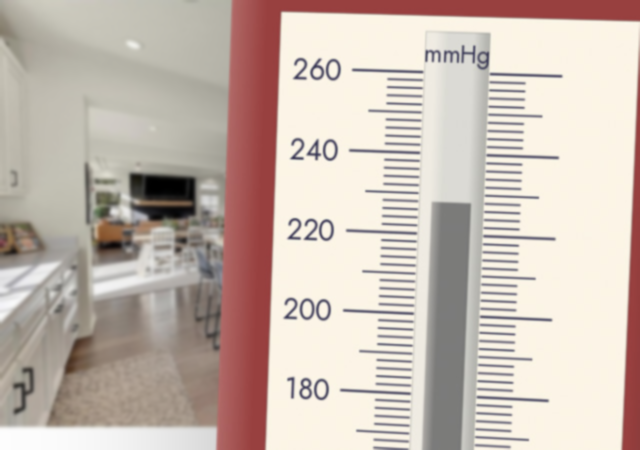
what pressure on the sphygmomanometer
228 mmHg
